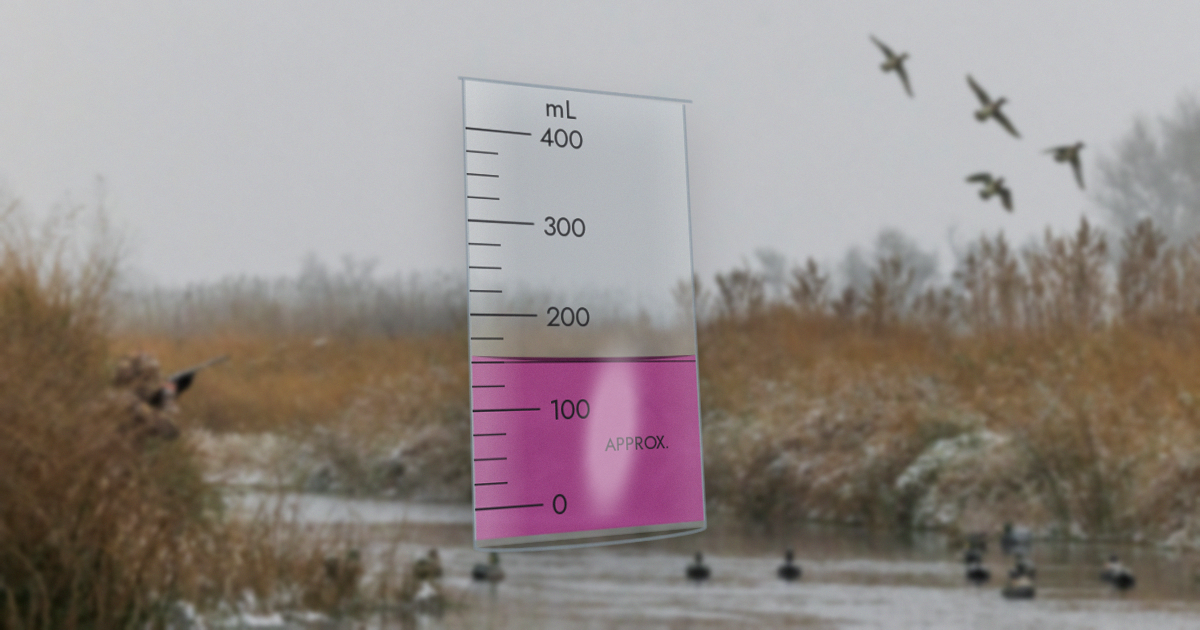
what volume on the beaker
150 mL
